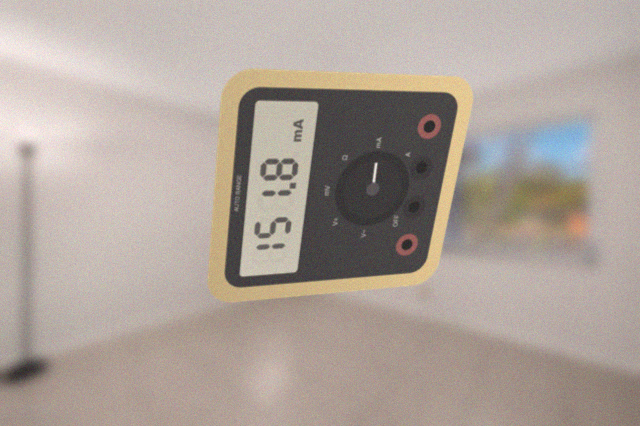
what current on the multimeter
151.8 mA
